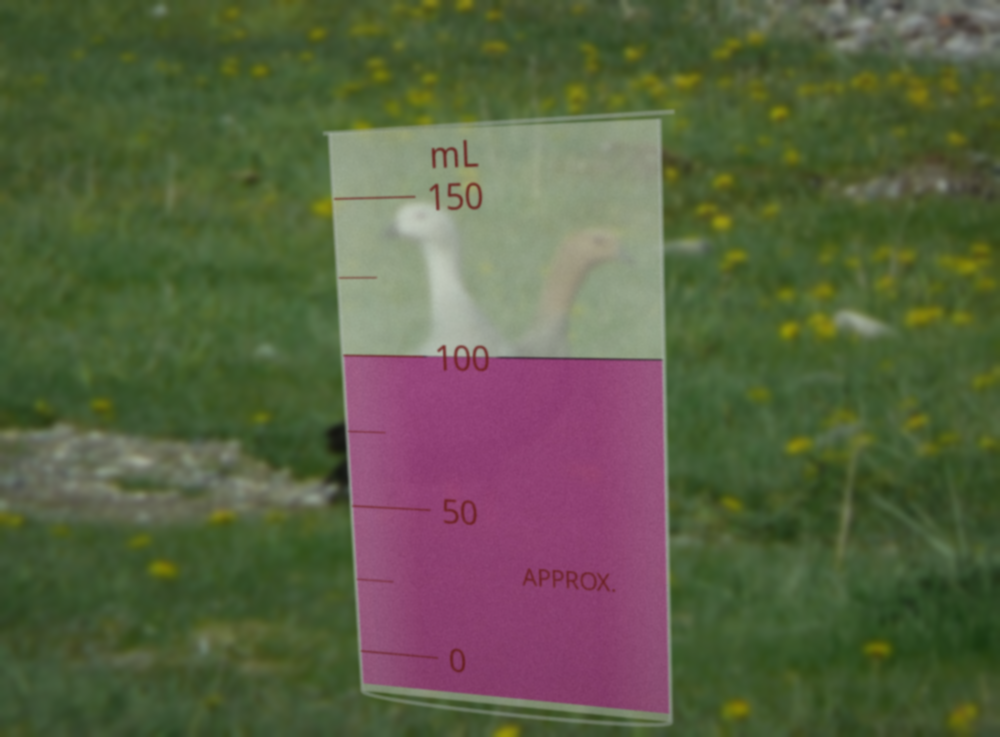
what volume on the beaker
100 mL
